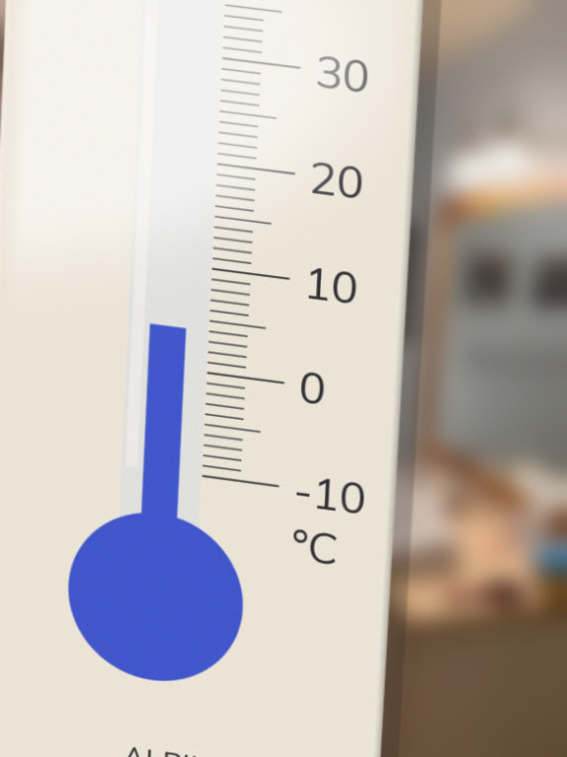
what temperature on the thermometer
4 °C
